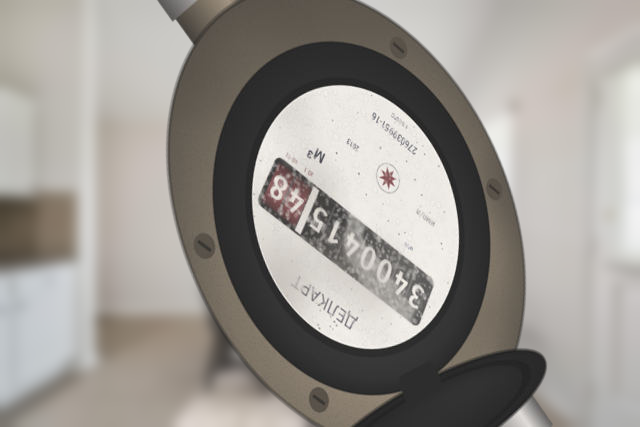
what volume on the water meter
3400415.48 m³
